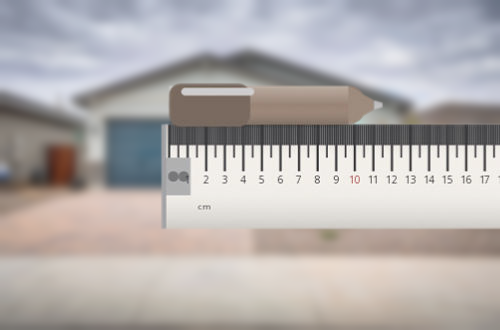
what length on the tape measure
11.5 cm
